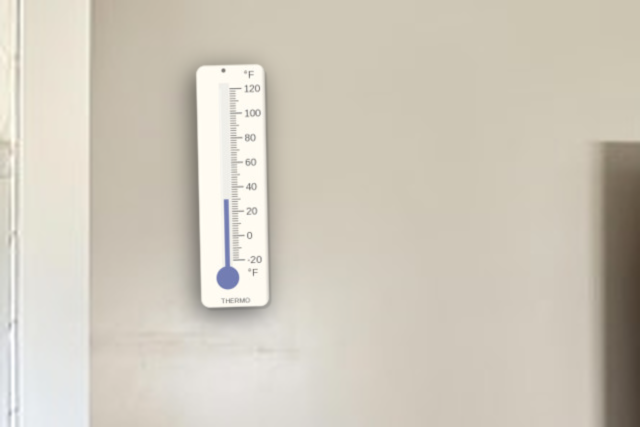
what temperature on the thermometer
30 °F
